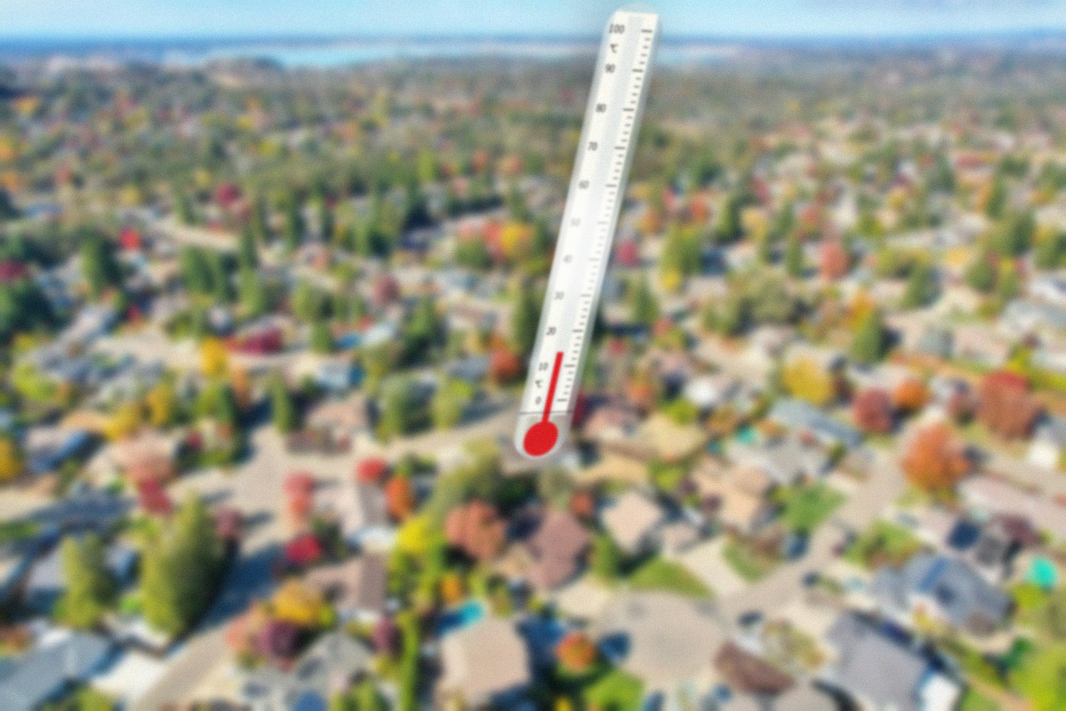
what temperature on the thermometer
14 °C
